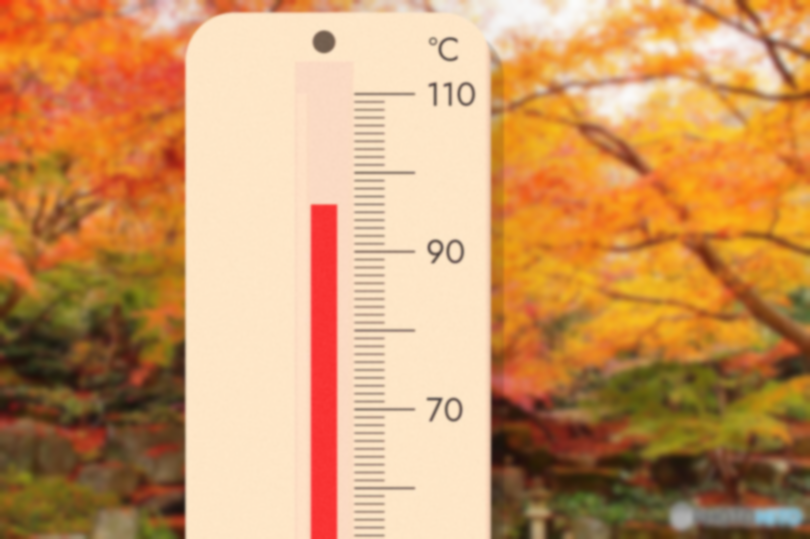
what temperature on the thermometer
96 °C
